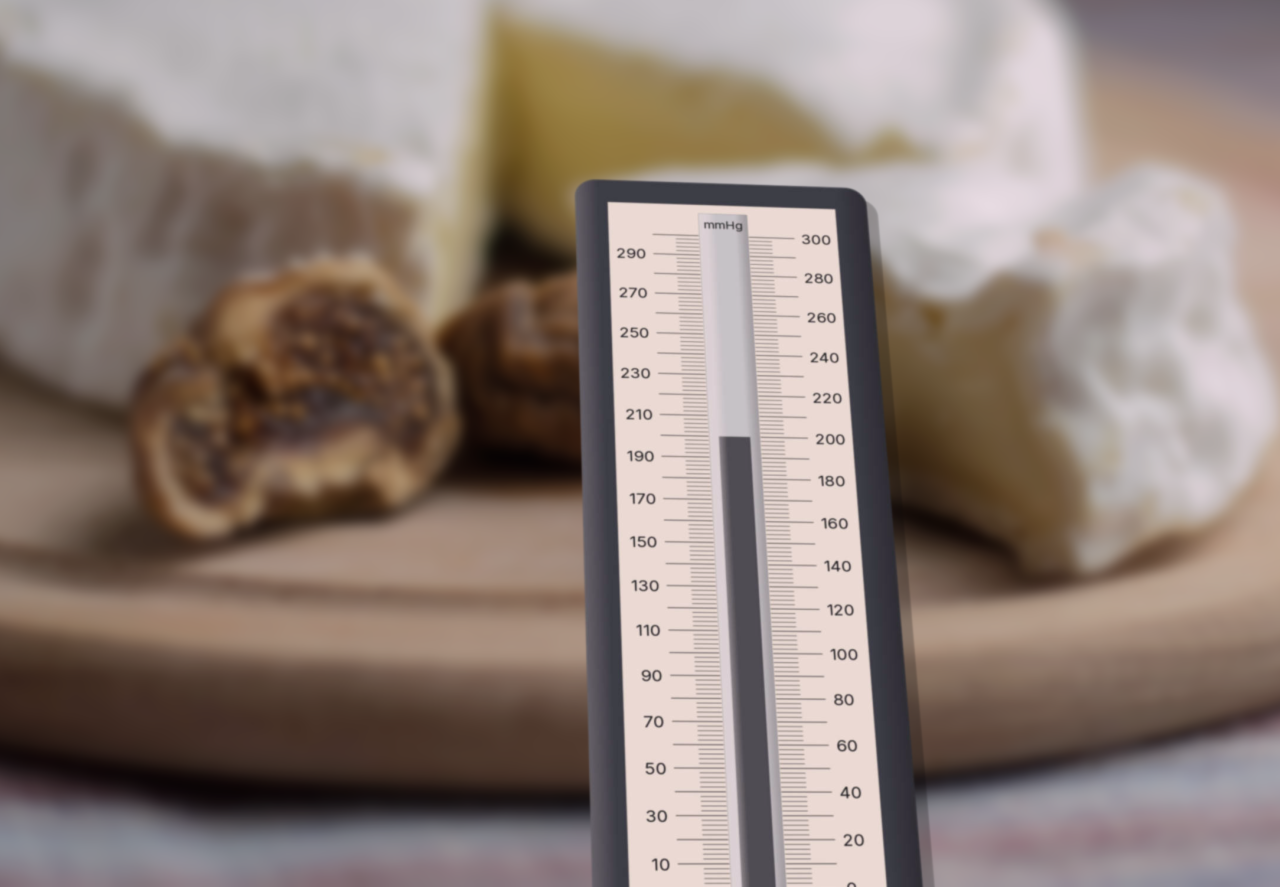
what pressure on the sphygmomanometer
200 mmHg
